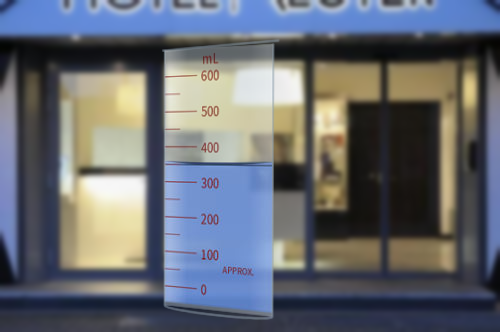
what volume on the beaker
350 mL
